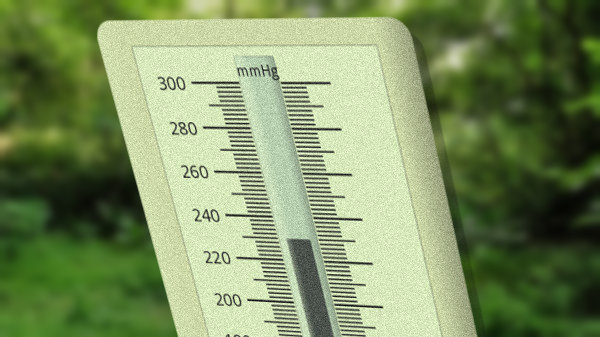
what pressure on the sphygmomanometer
230 mmHg
